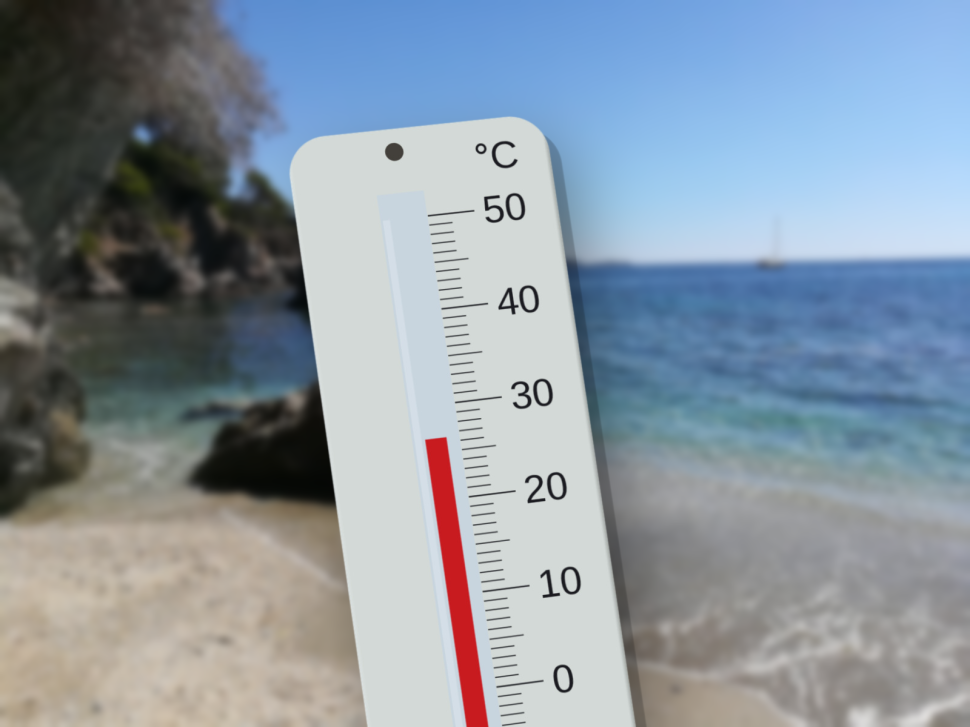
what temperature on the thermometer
26.5 °C
